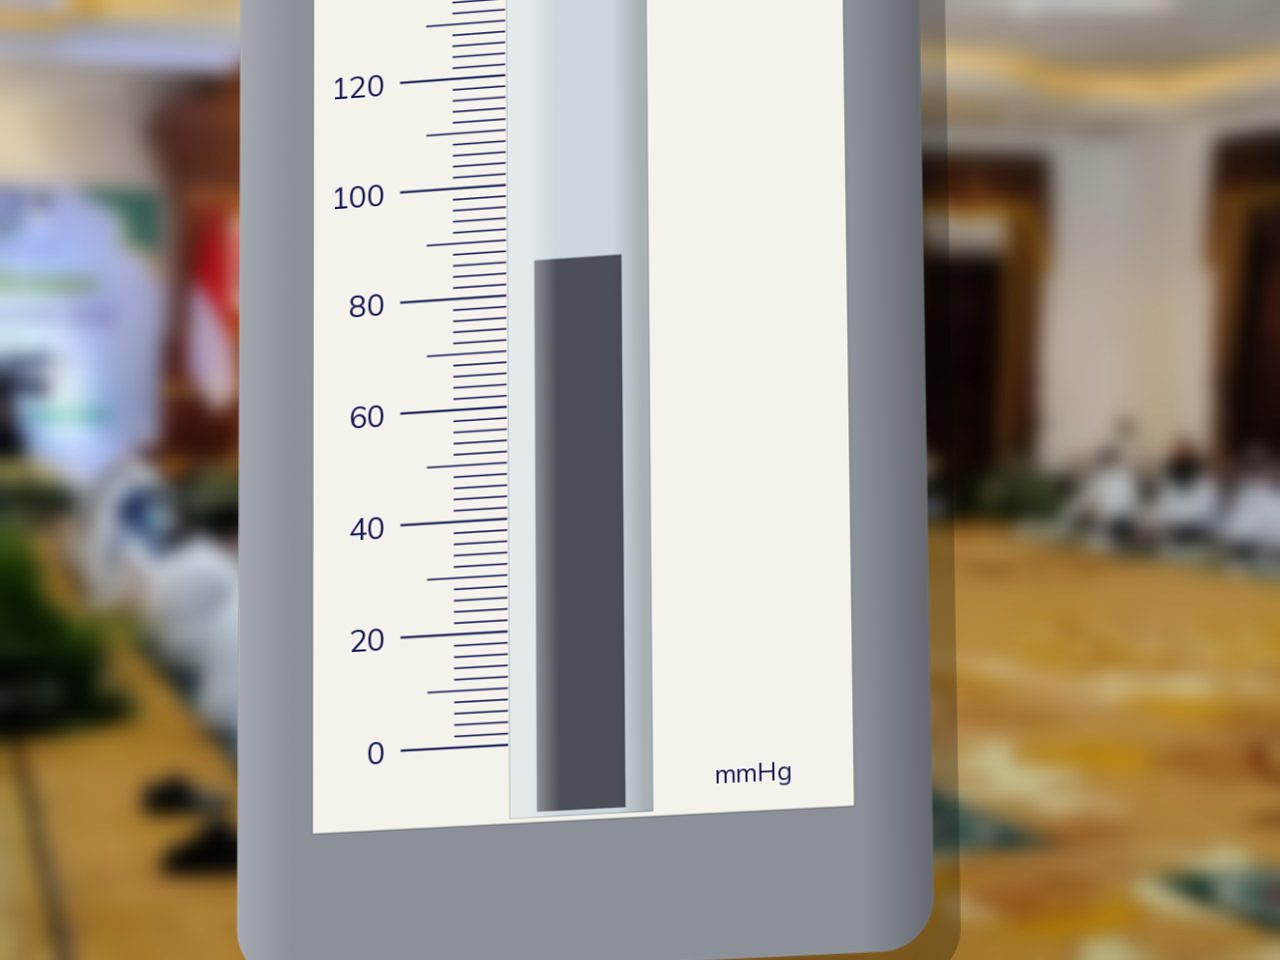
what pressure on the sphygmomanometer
86 mmHg
